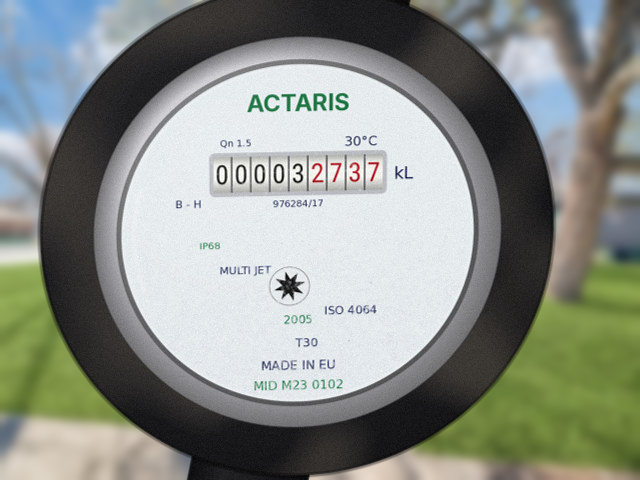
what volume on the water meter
3.2737 kL
